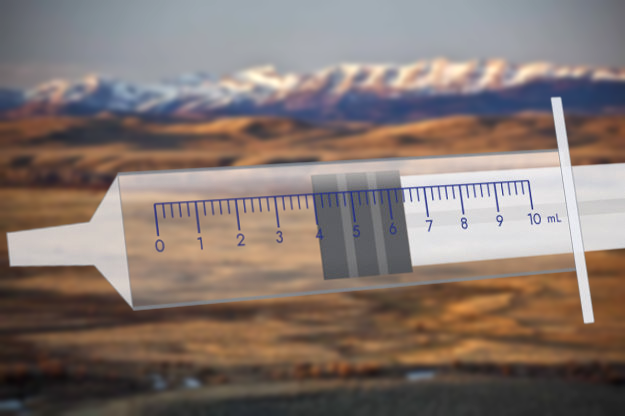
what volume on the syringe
4 mL
